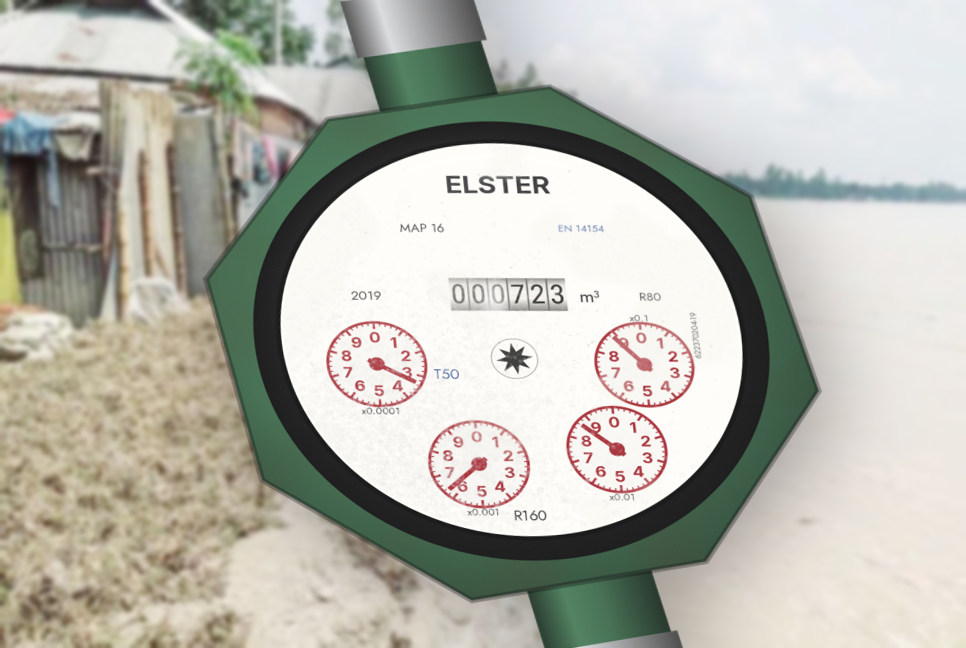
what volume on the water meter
723.8863 m³
